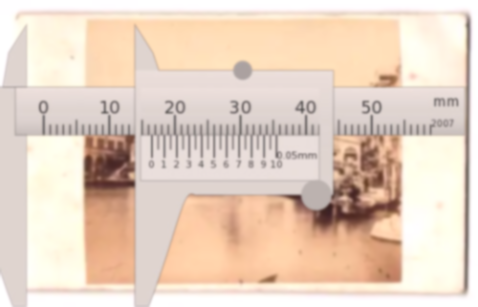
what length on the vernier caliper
16.5 mm
